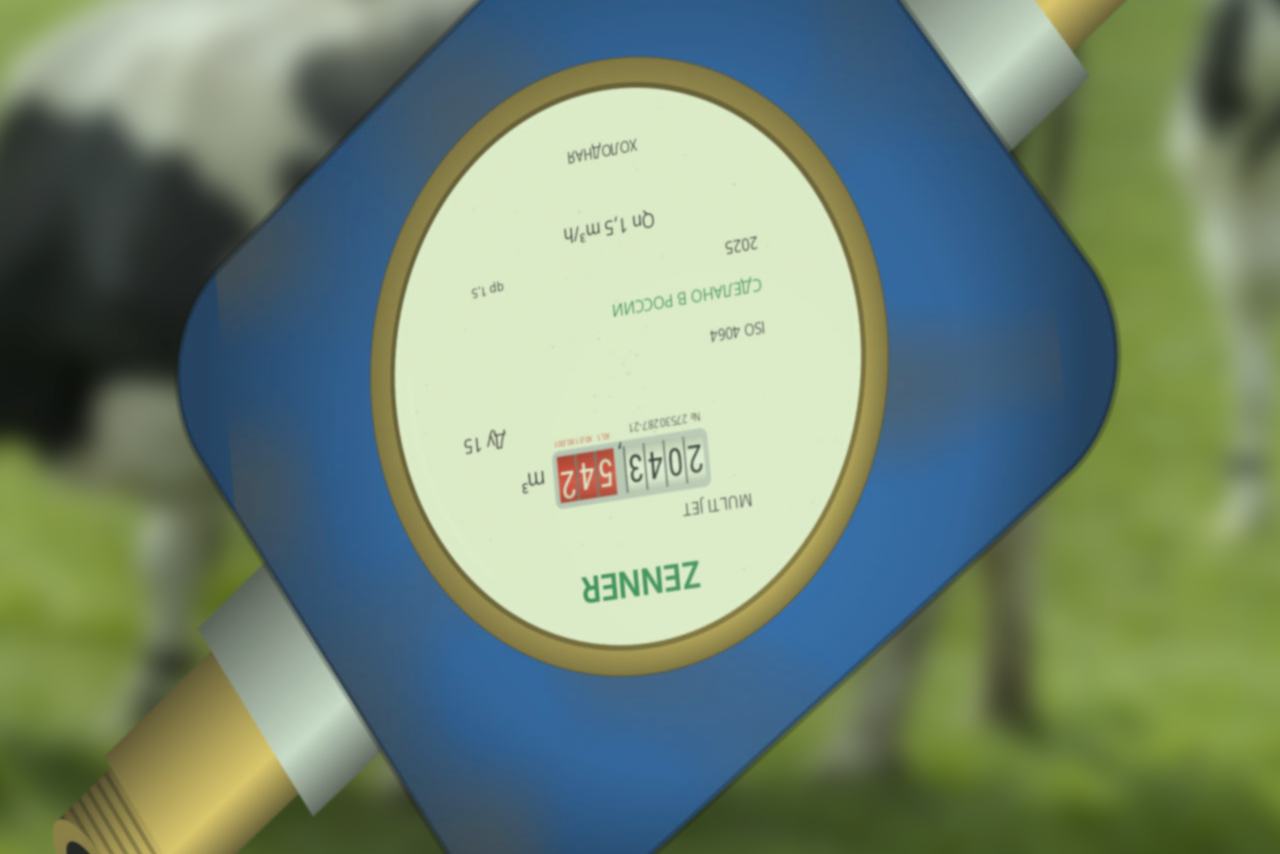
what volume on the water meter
2043.542 m³
